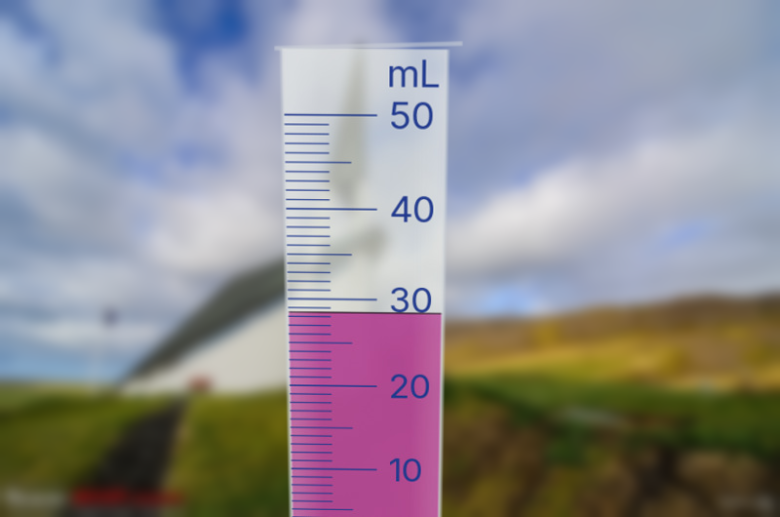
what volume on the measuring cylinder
28.5 mL
